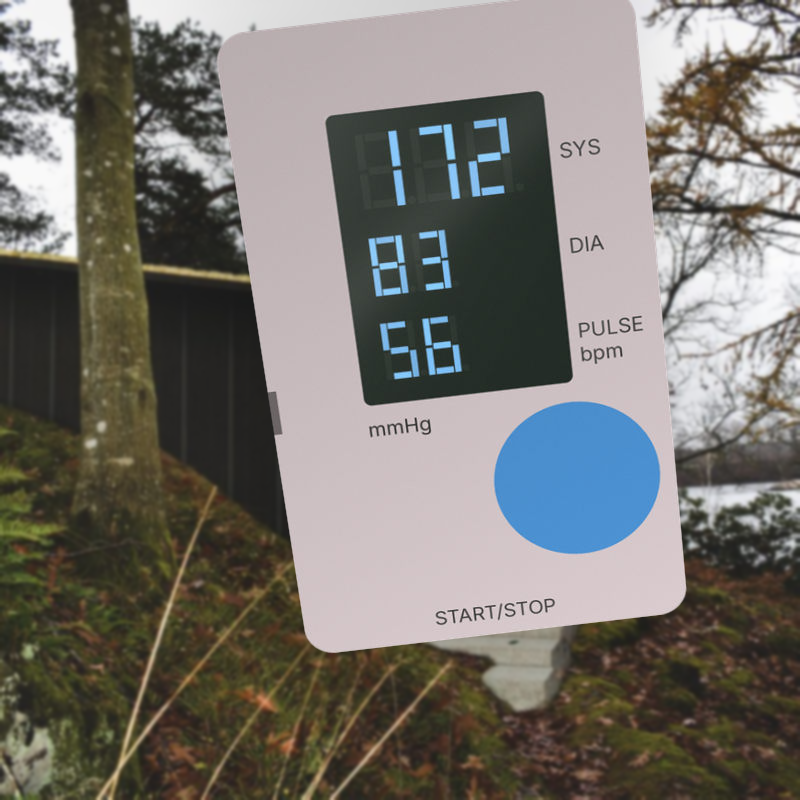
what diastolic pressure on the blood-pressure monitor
83 mmHg
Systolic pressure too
172 mmHg
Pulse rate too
56 bpm
